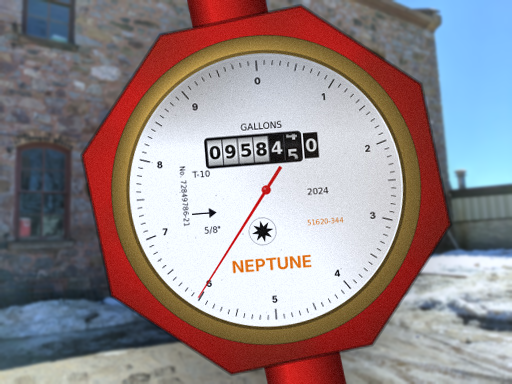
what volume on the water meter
958446.0 gal
